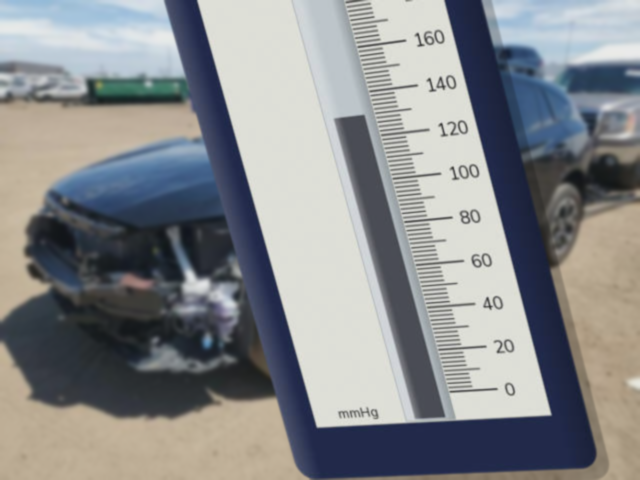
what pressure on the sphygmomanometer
130 mmHg
